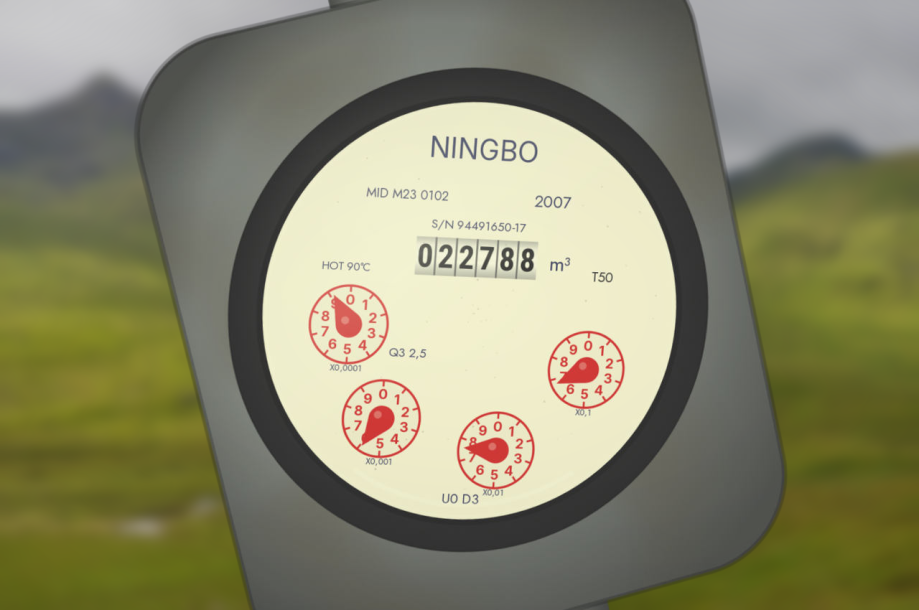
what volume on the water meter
22788.6759 m³
